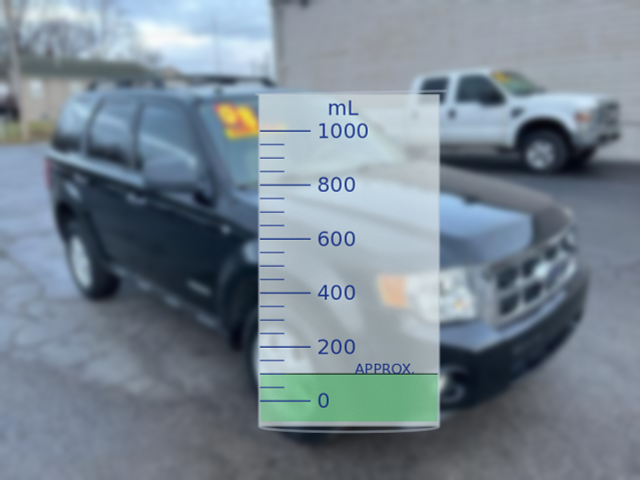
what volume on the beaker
100 mL
